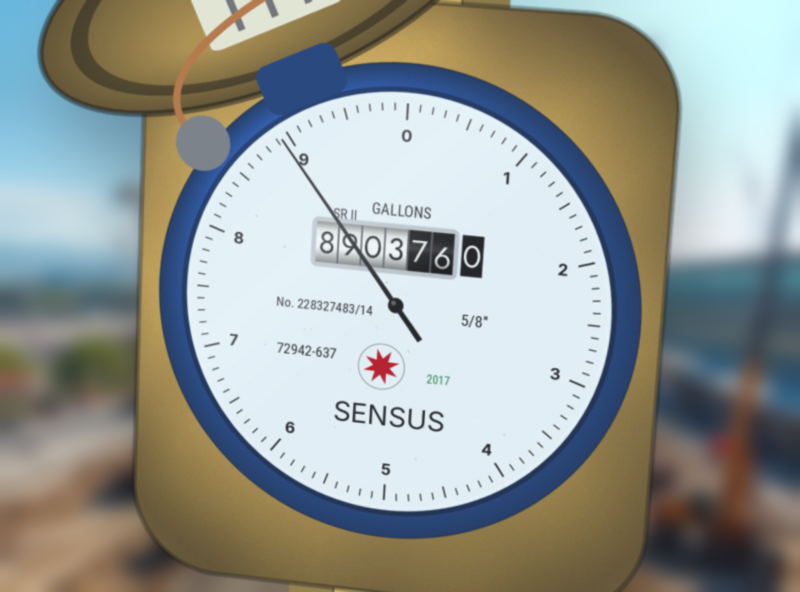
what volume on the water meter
8903758.9 gal
